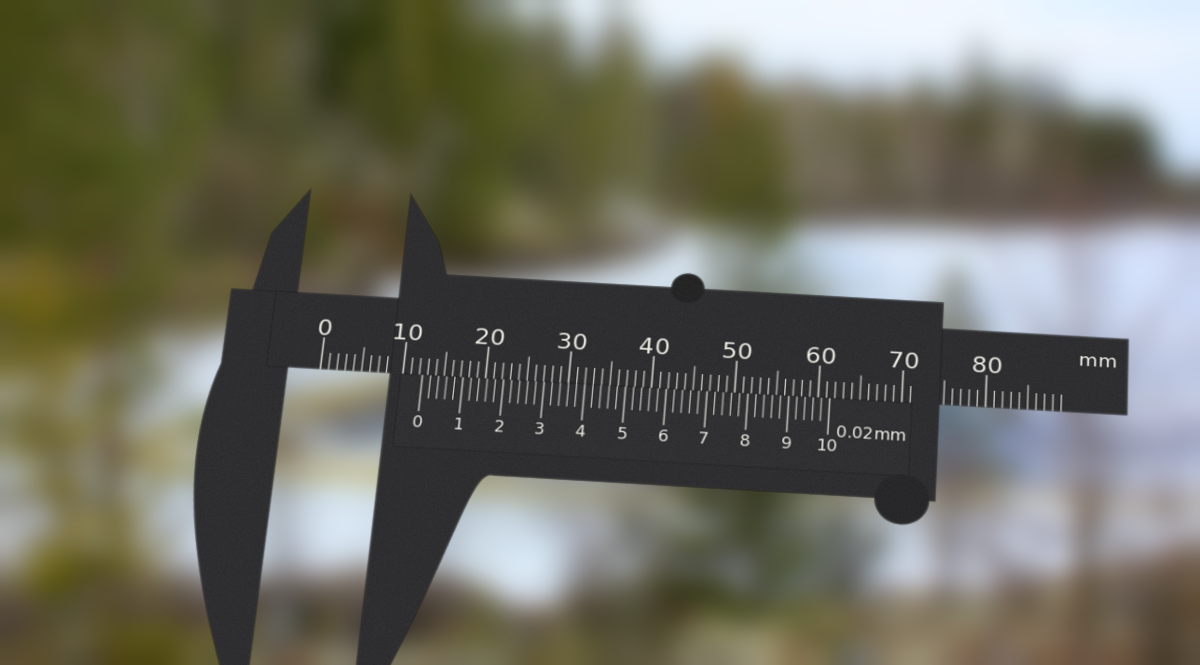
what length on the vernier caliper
12.4 mm
